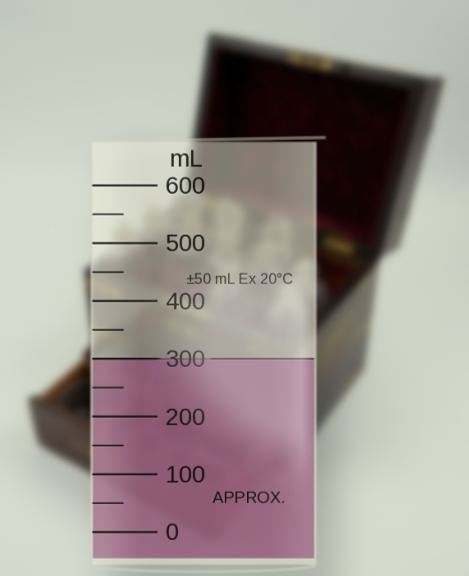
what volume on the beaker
300 mL
